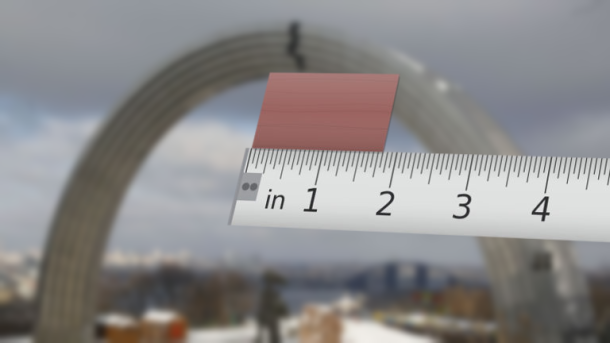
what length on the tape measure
1.8125 in
